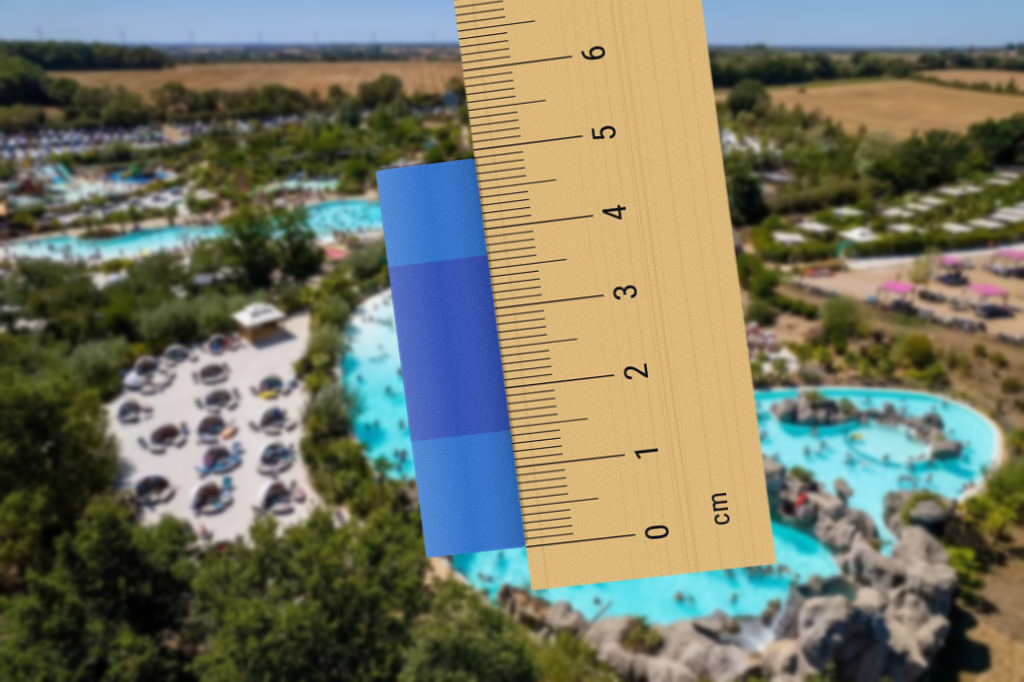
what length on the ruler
4.9 cm
